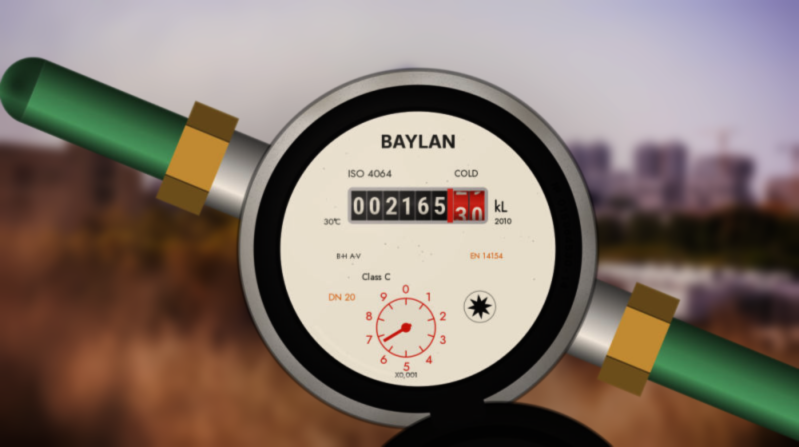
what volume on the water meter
2165.296 kL
